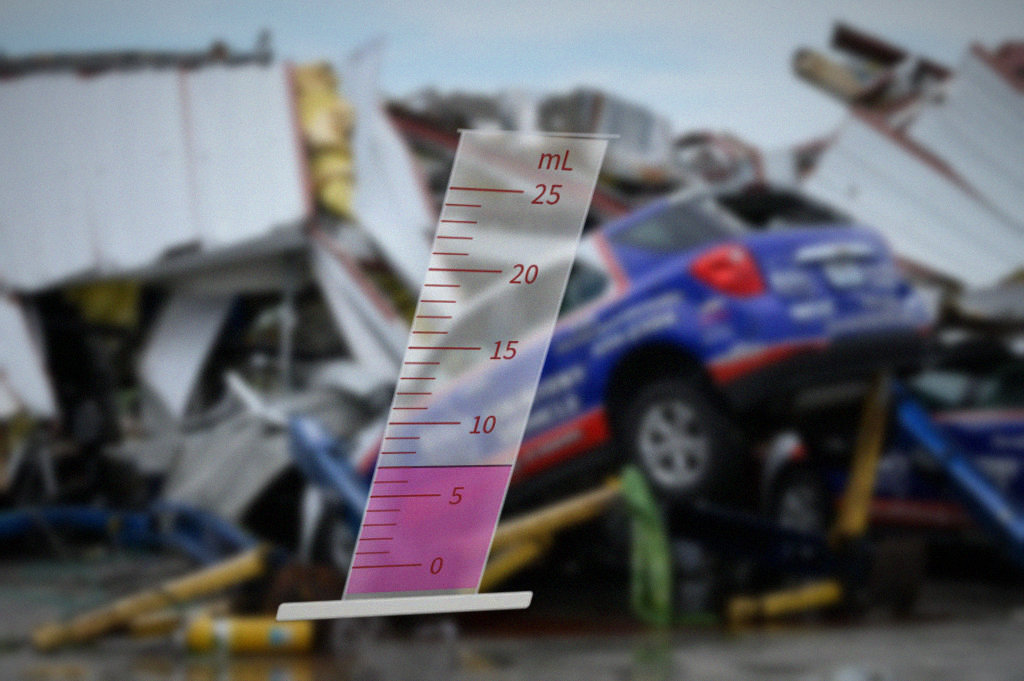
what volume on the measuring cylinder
7 mL
